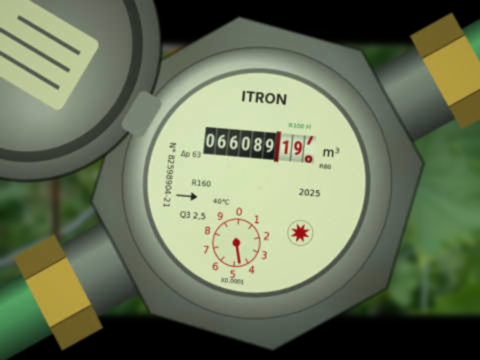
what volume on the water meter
66089.1974 m³
